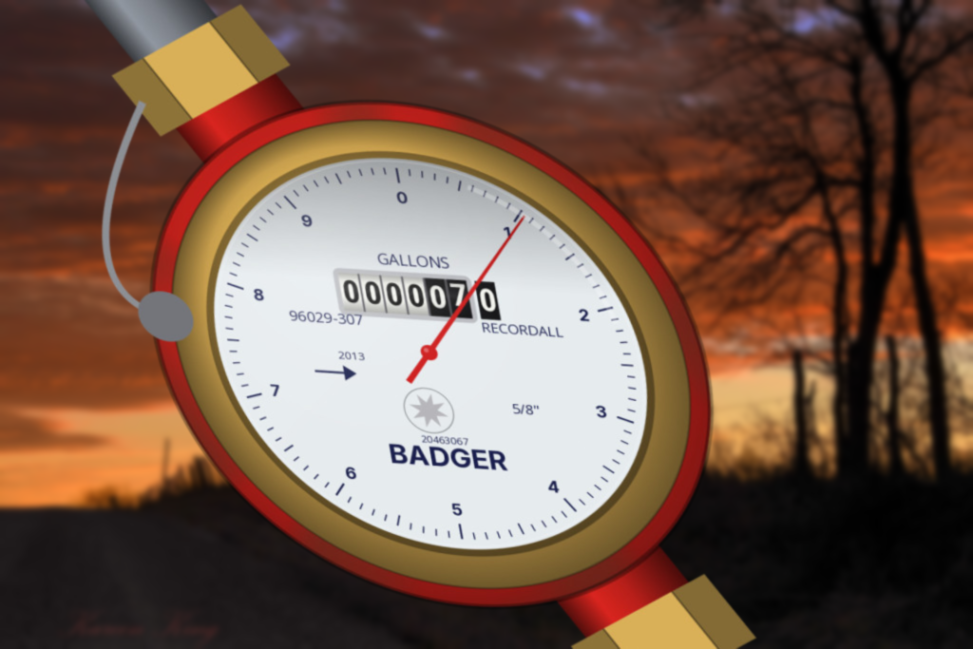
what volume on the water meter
71.0 gal
